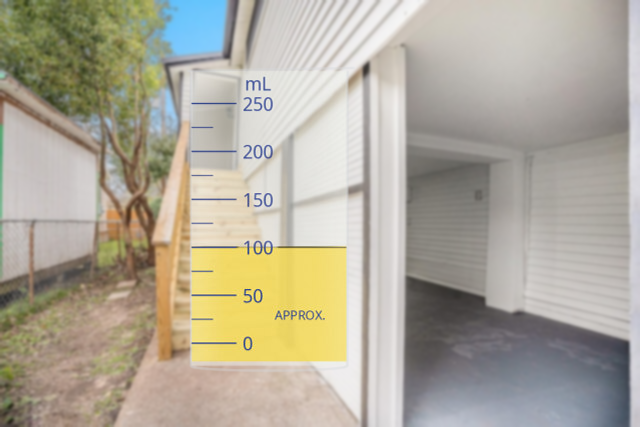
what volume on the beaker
100 mL
